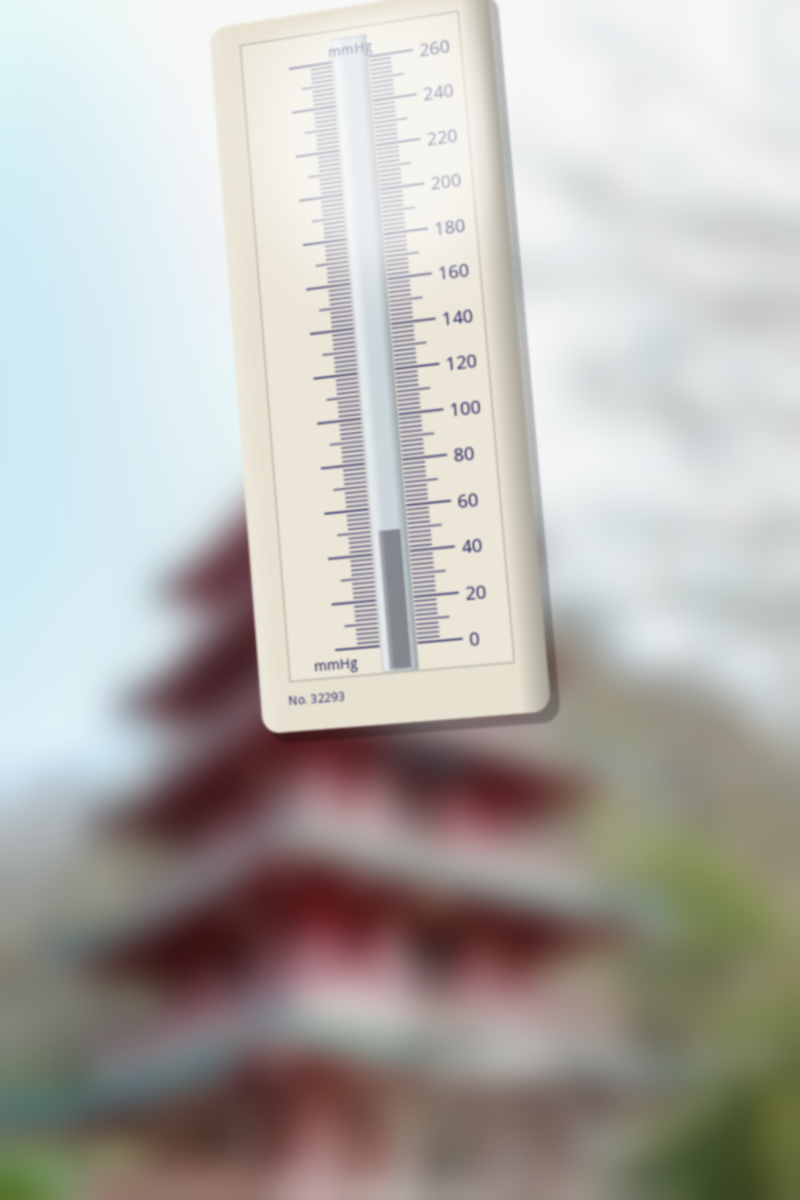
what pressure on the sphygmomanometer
50 mmHg
